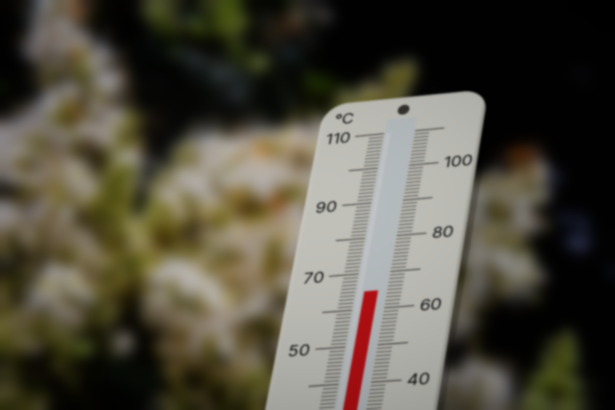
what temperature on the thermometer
65 °C
